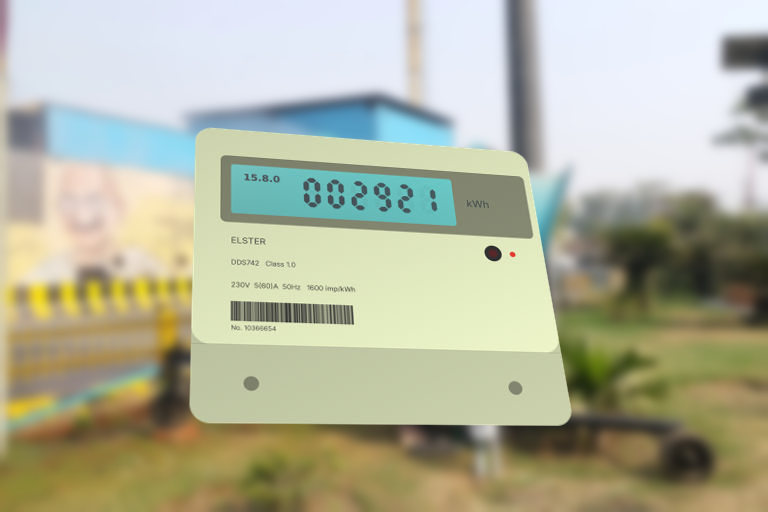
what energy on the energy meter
2921 kWh
